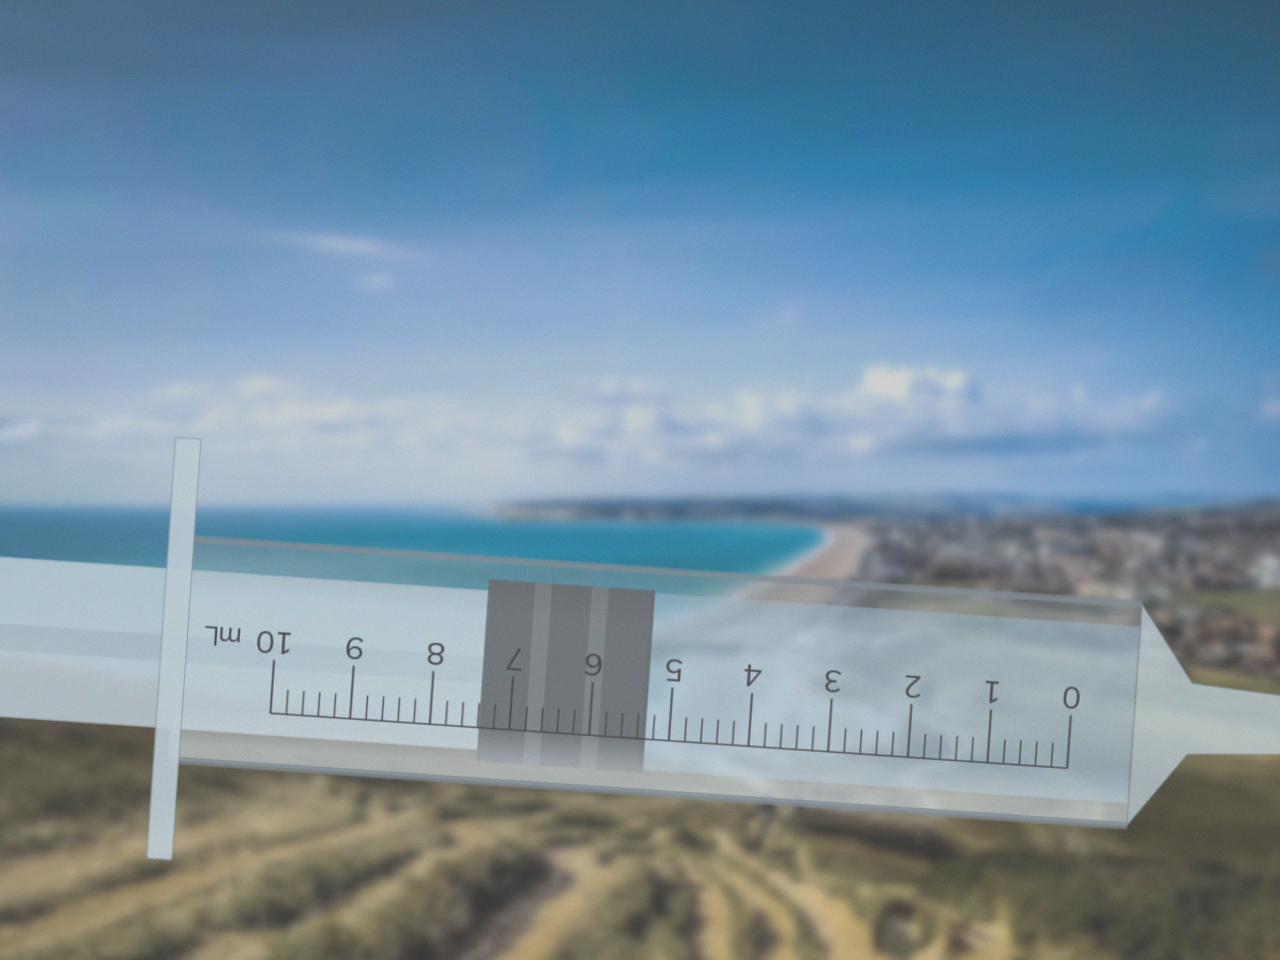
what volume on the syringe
5.3 mL
